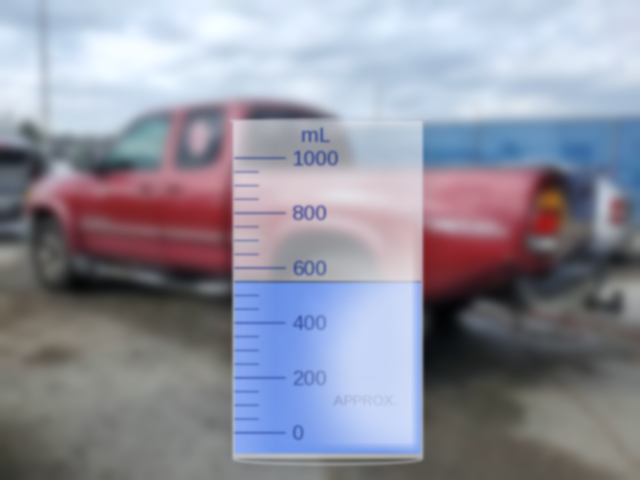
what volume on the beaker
550 mL
